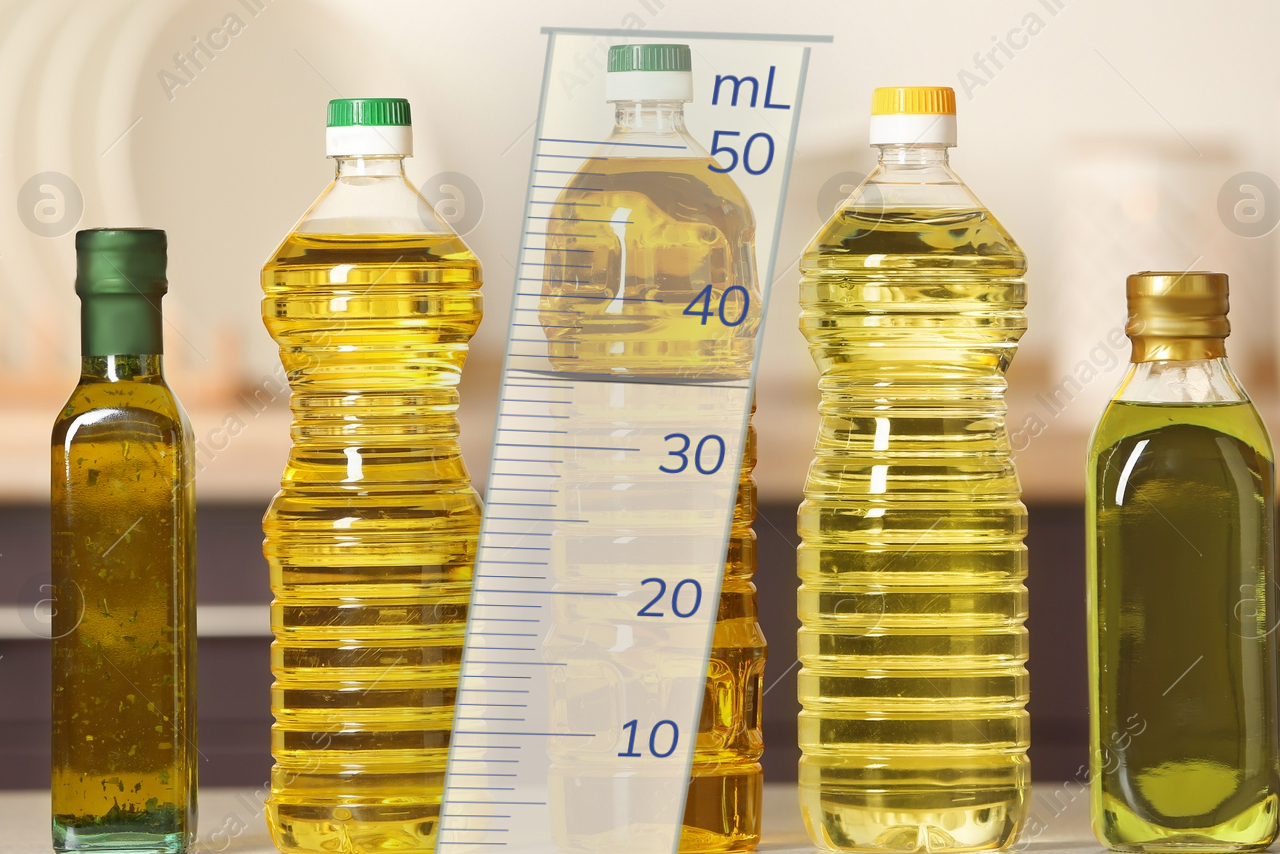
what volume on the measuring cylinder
34.5 mL
